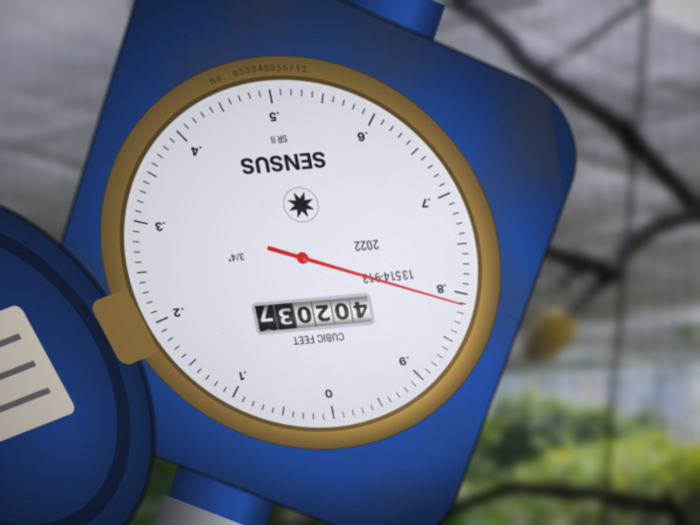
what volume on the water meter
402036.81 ft³
